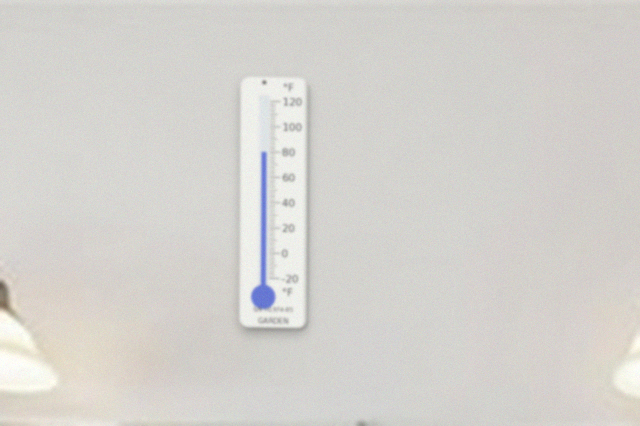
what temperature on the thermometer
80 °F
